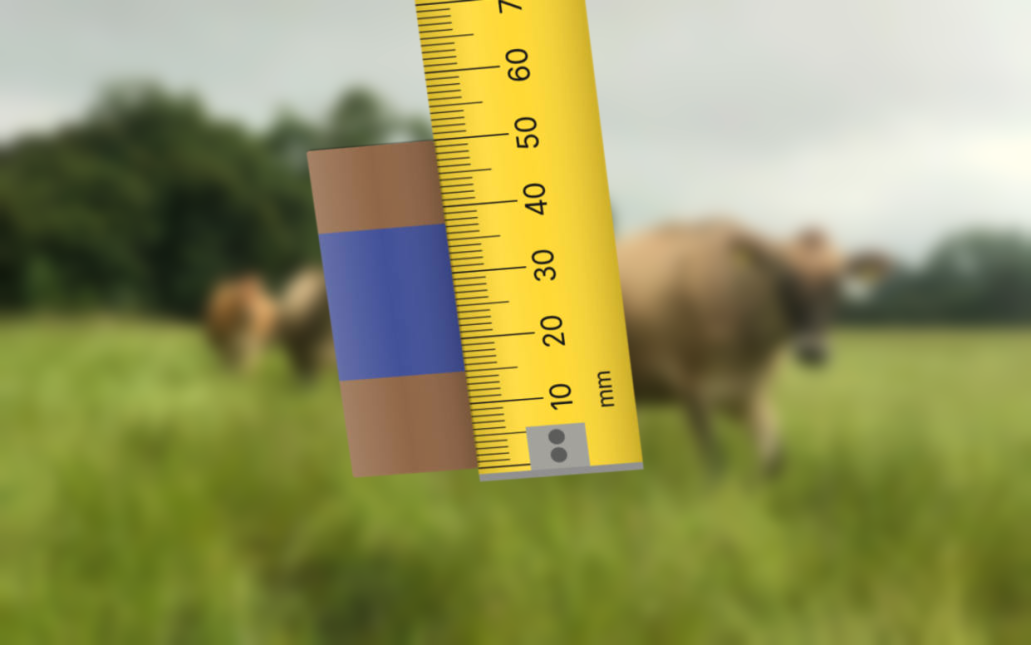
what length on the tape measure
50 mm
